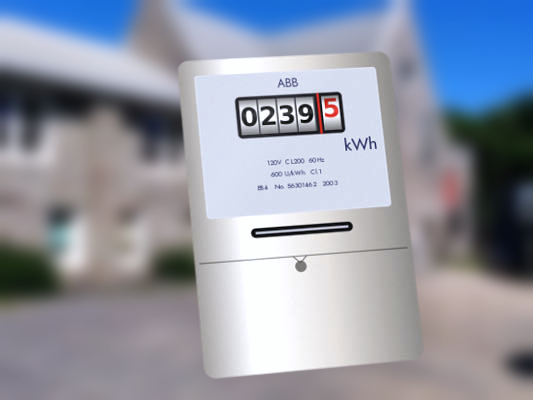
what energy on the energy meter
239.5 kWh
